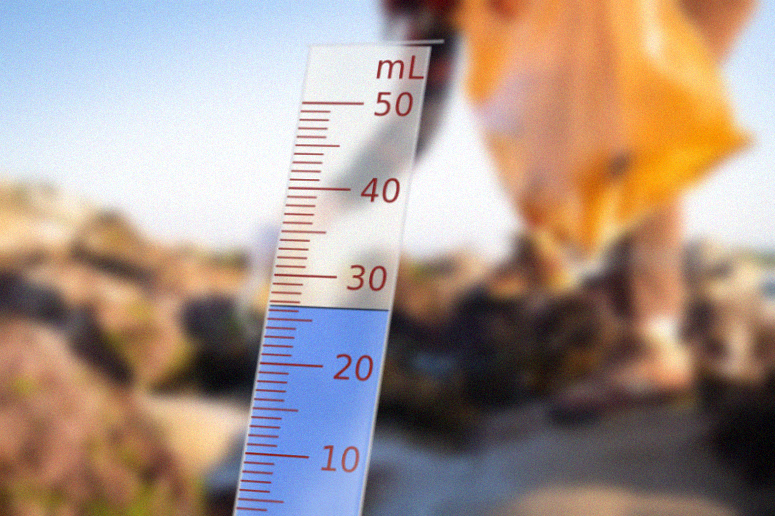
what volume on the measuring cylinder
26.5 mL
